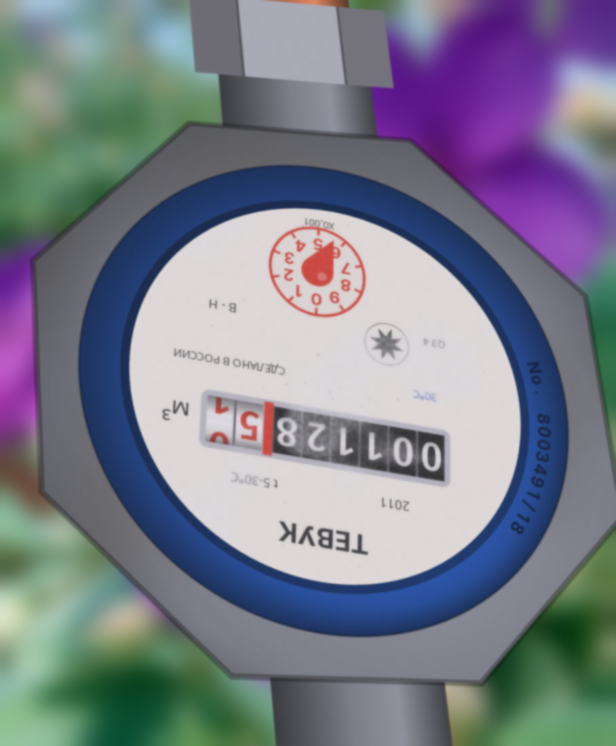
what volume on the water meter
1128.505 m³
